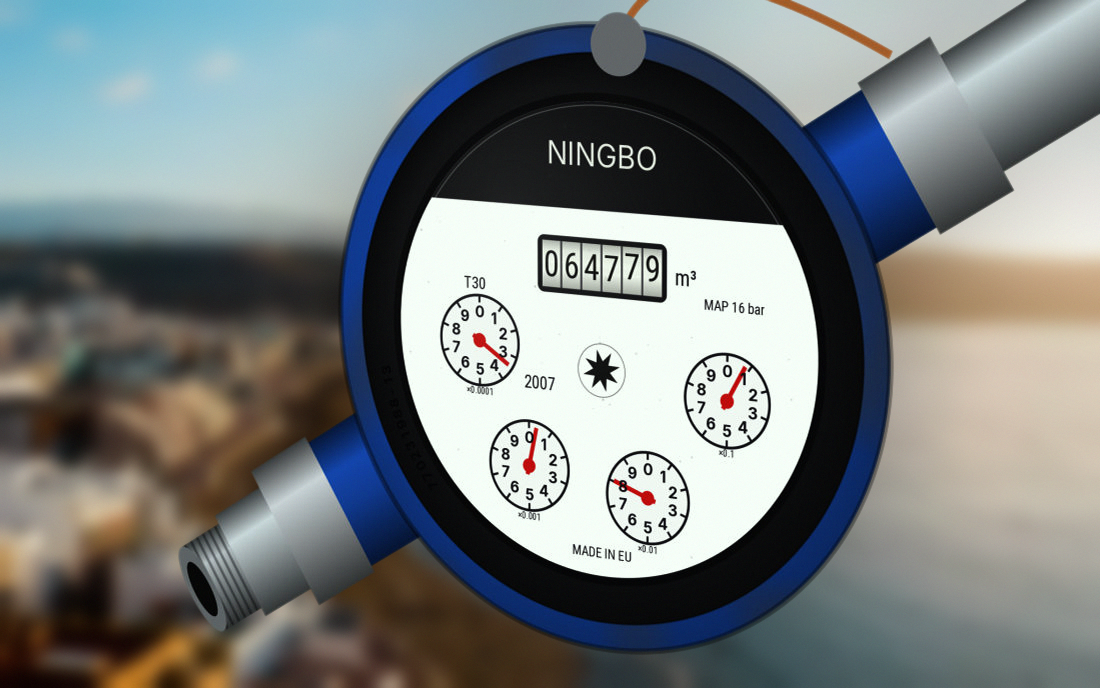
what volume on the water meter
64779.0803 m³
